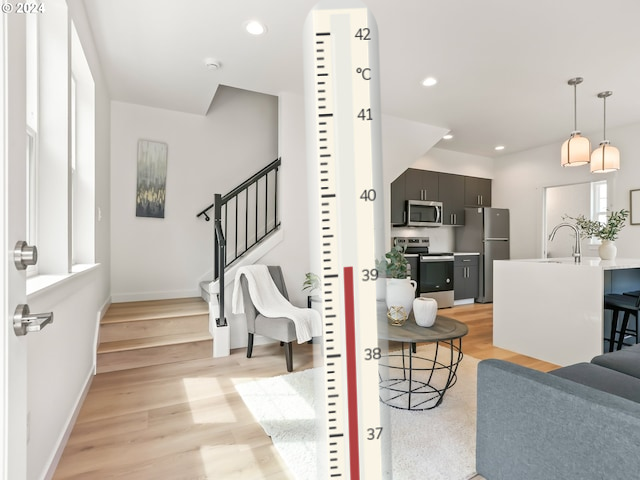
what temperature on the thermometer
39.1 °C
